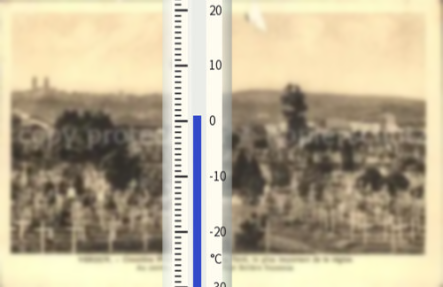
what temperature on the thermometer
1 °C
